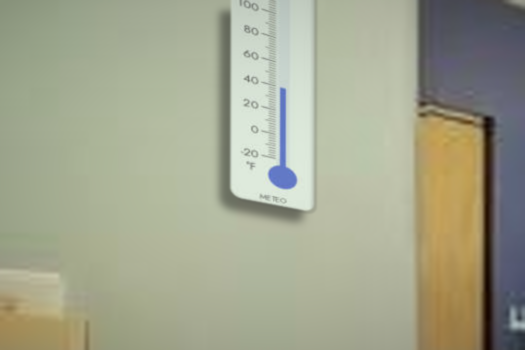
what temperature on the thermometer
40 °F
